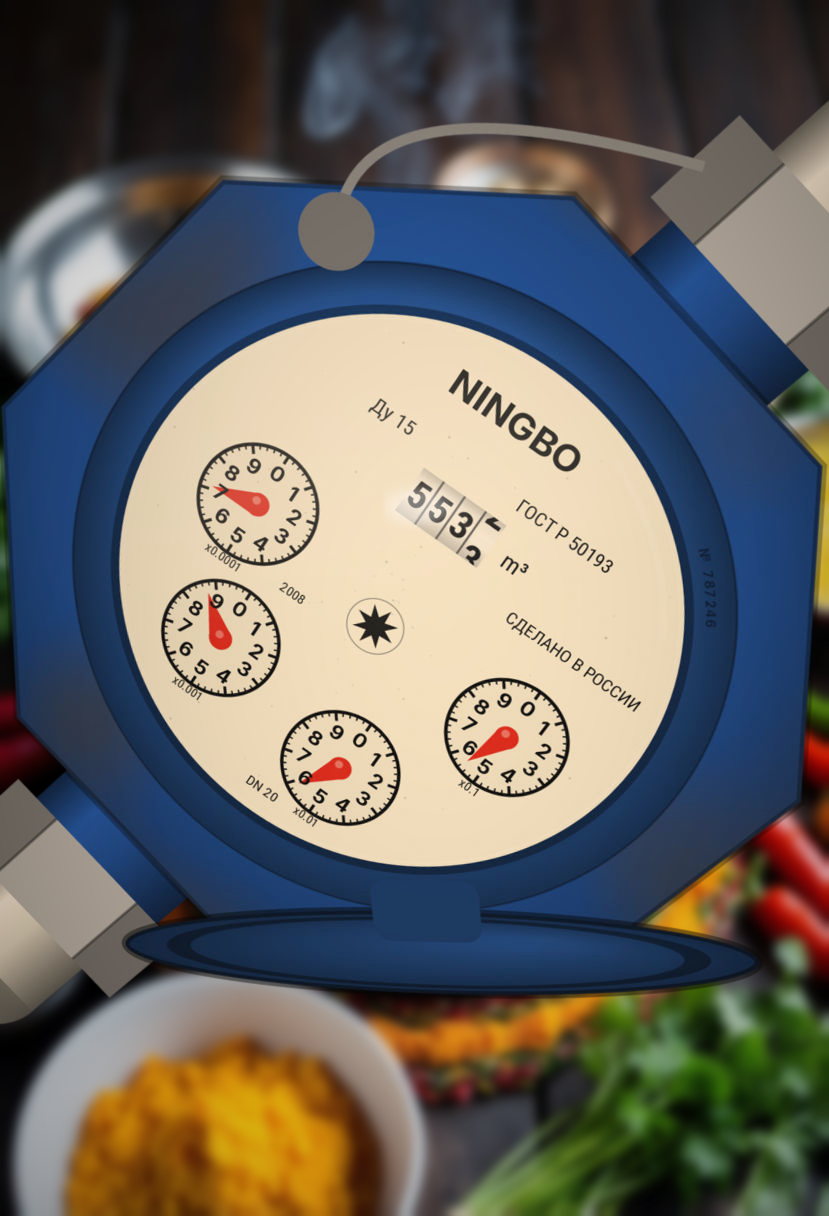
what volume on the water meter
5532.5587 m³
